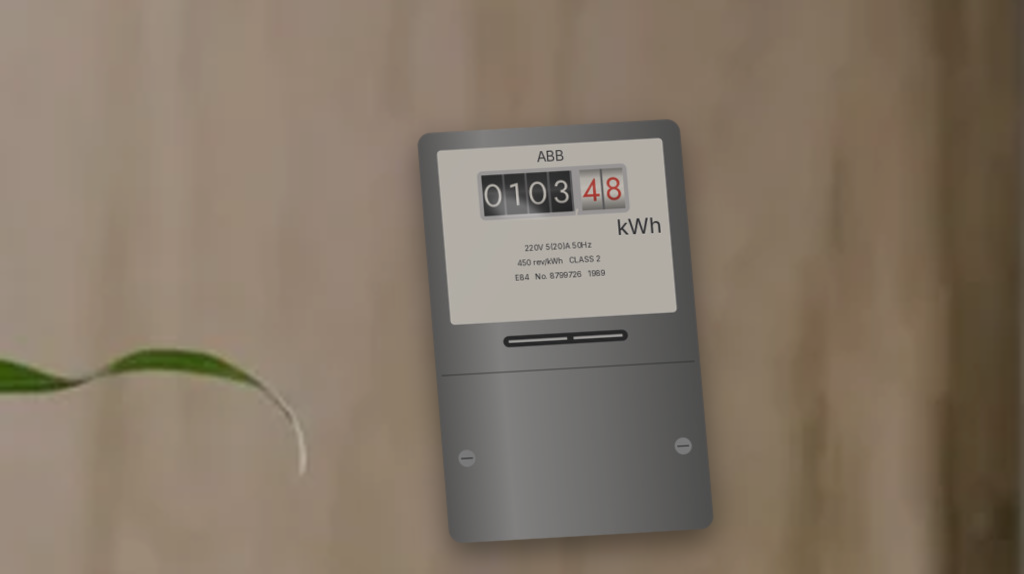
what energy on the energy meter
103.48 kWh
